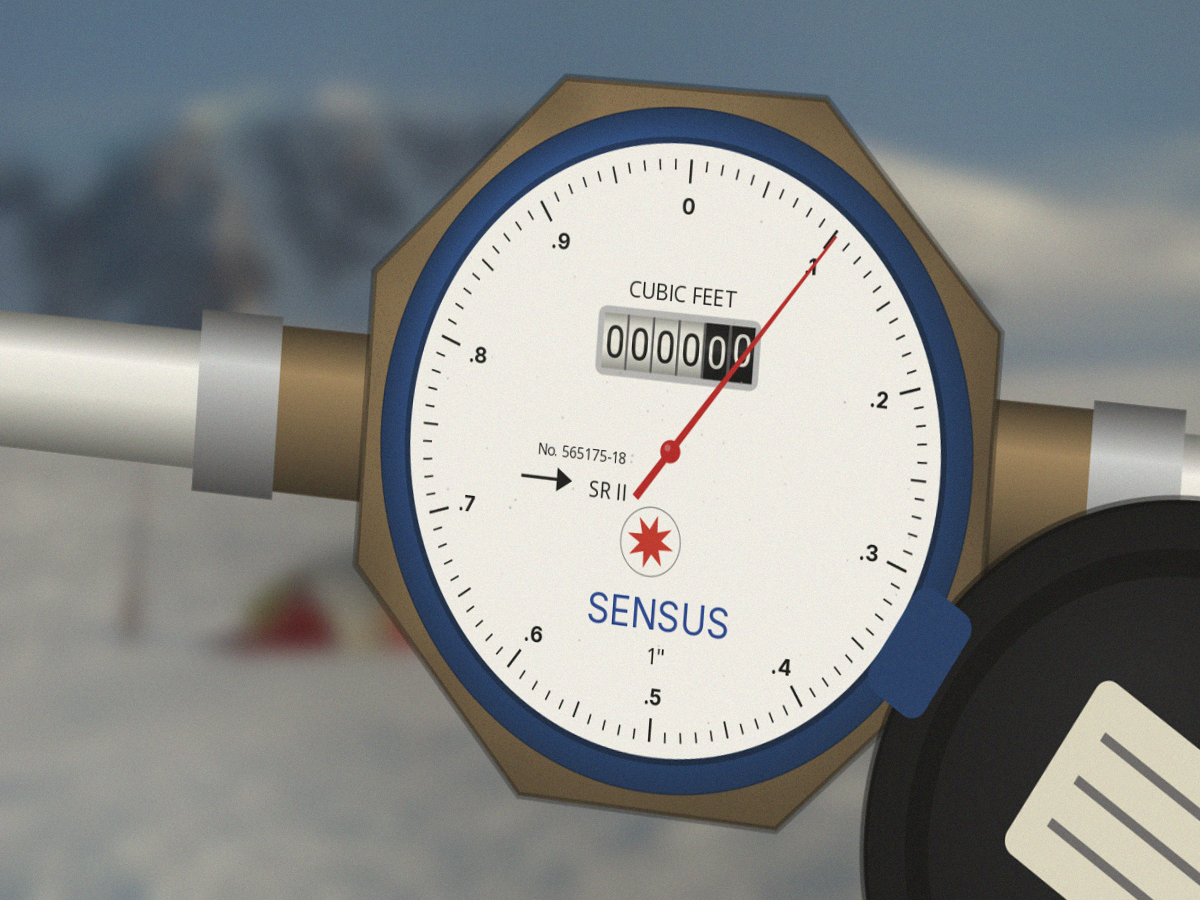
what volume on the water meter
0.10 ft³
